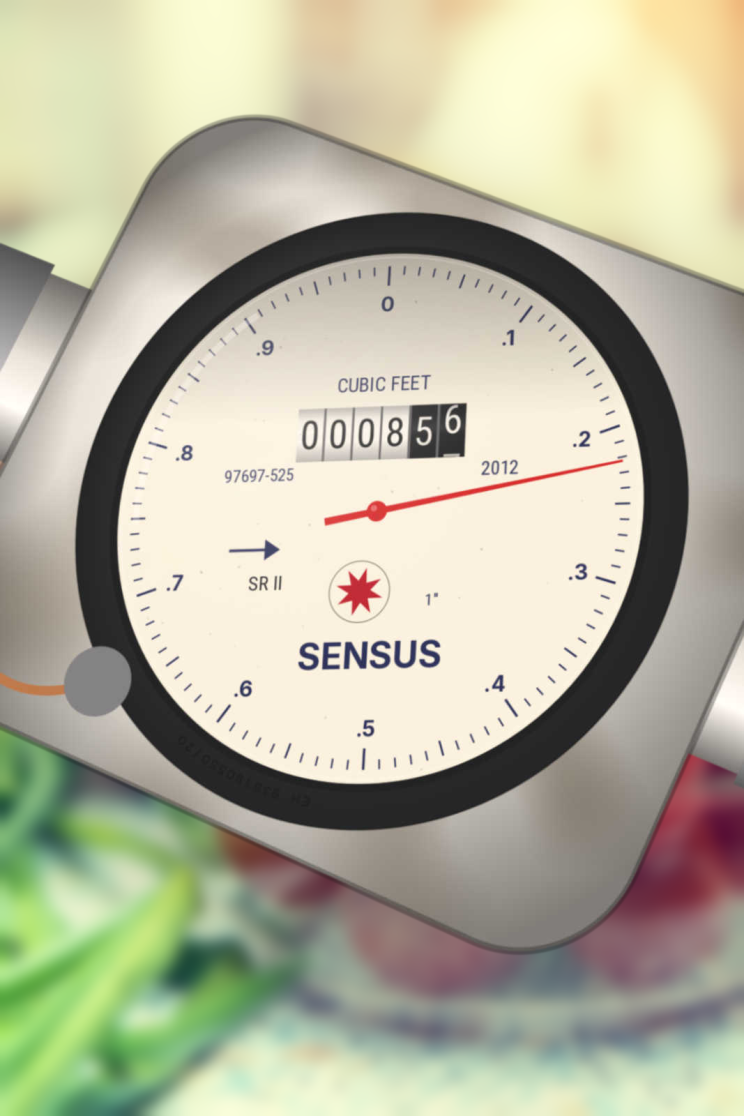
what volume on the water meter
856.22 ft³
